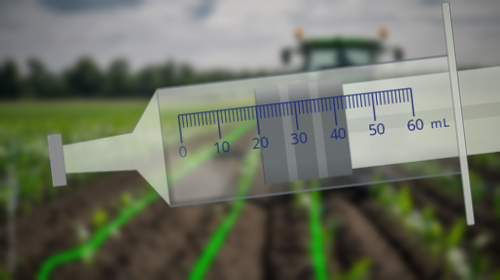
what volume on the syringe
20 mL
